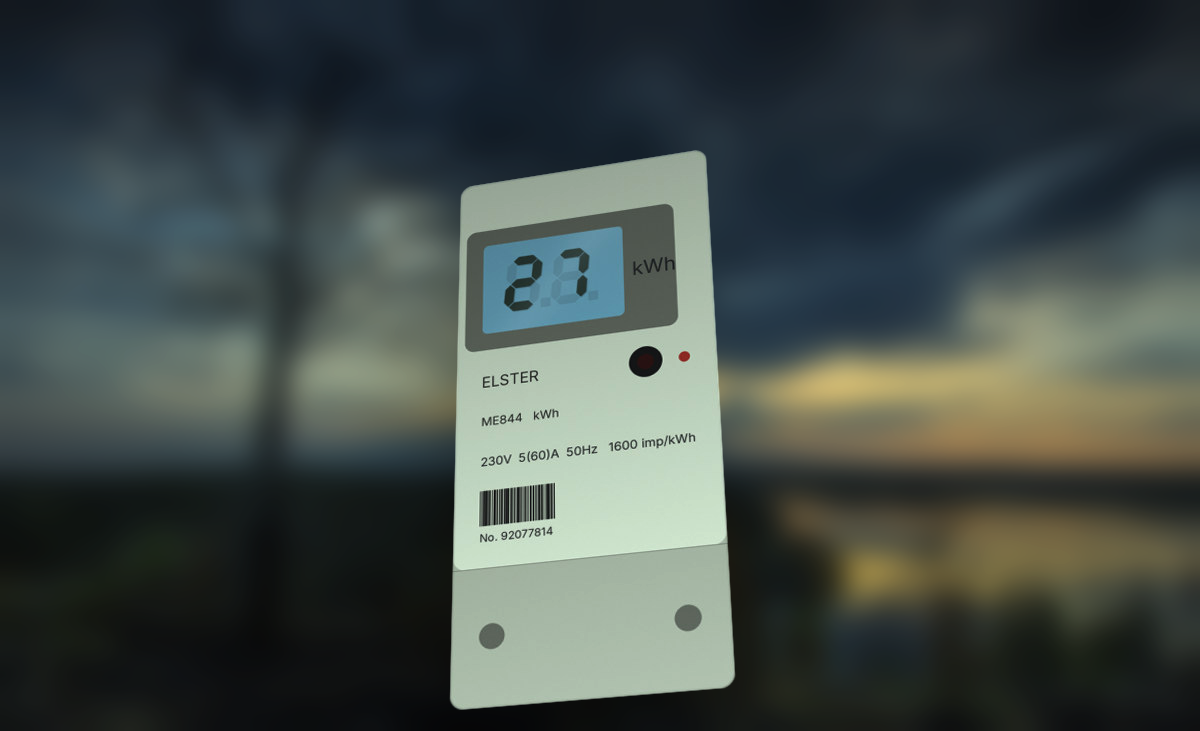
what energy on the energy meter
27 kWh
